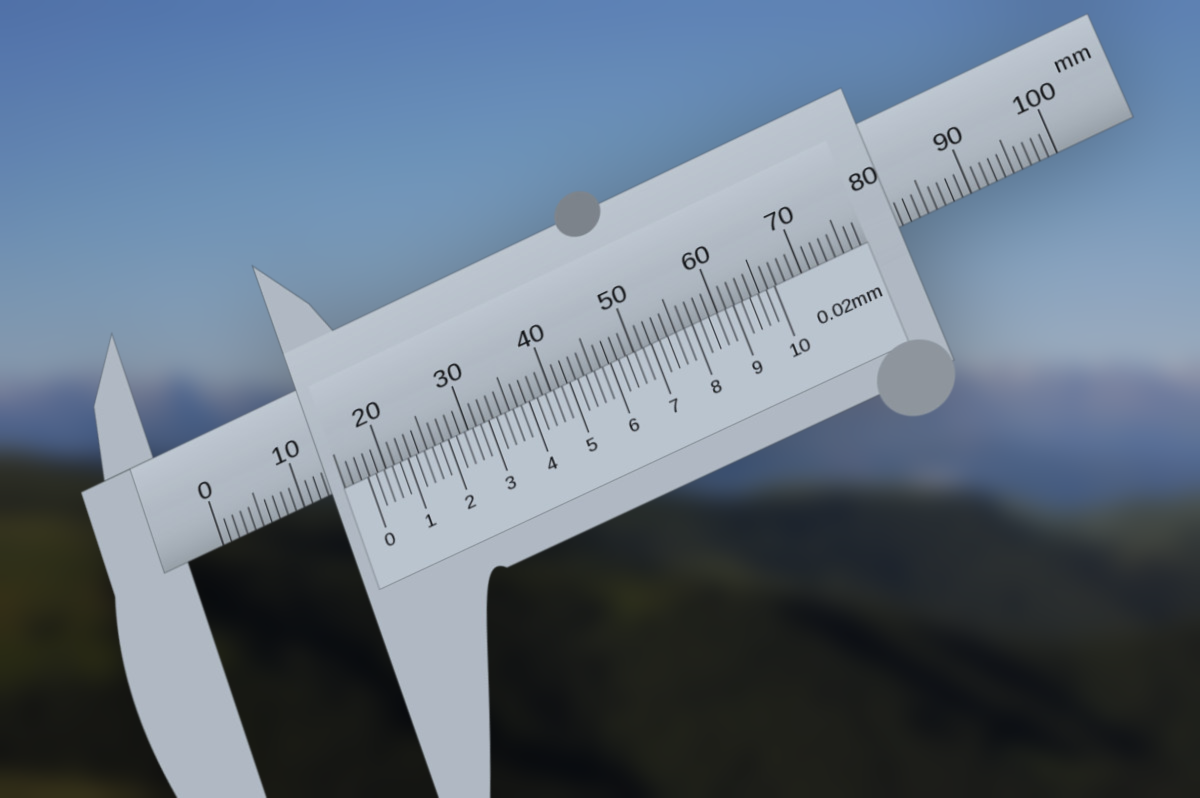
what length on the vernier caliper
17.8 mm
